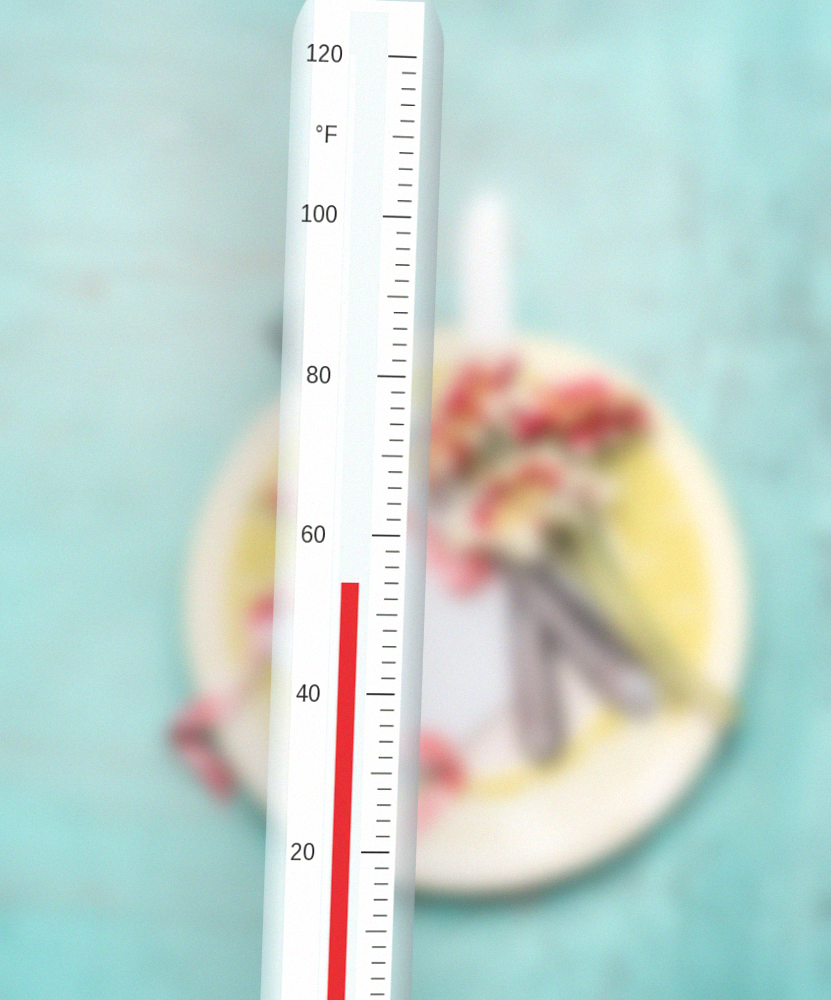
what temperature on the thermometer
54 °F
